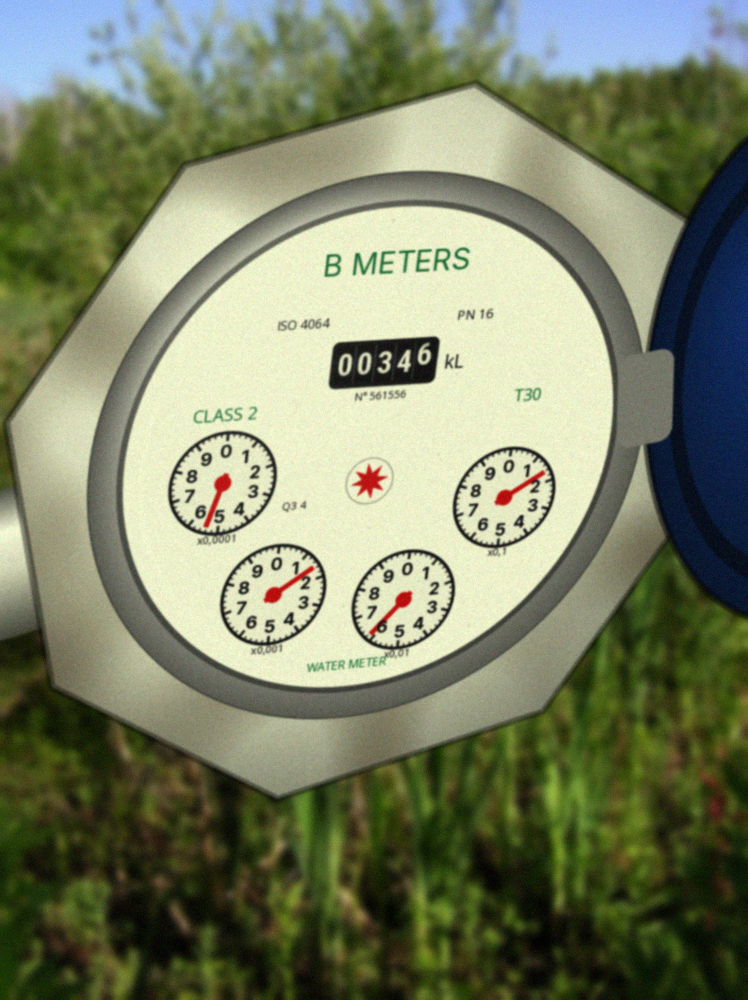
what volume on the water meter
346.1615 kL
